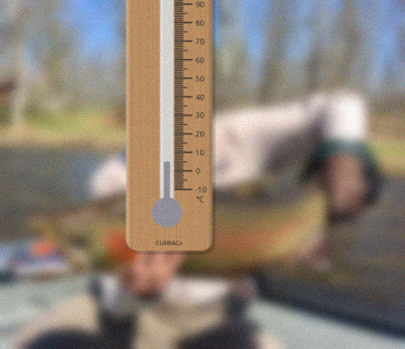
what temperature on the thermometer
5 °C
